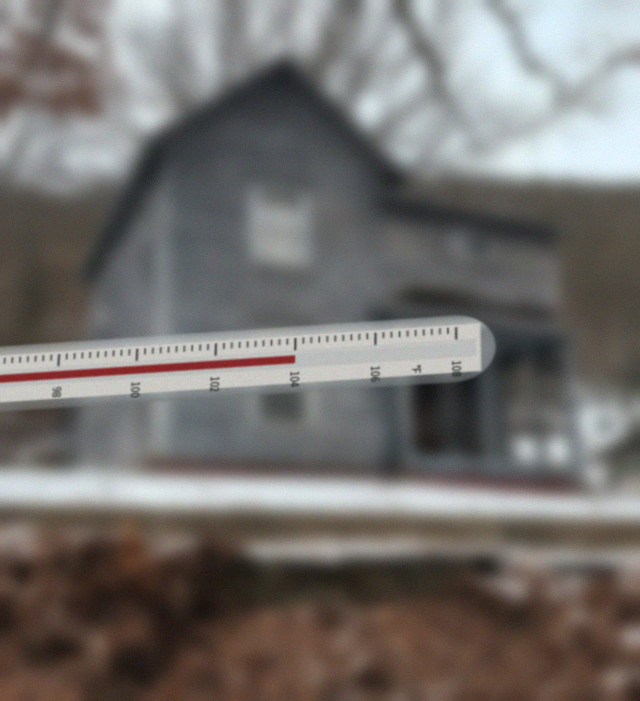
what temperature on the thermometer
104 °F
